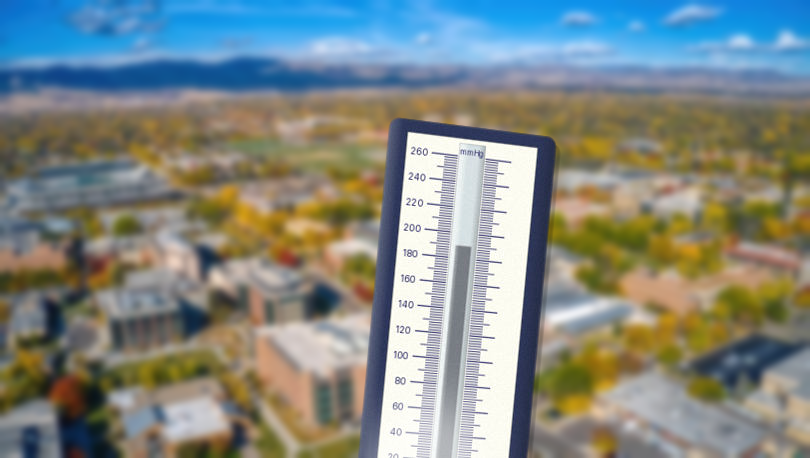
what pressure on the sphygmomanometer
190 mmHg
